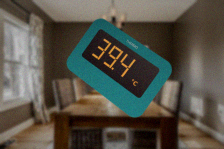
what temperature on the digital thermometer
39.4 °C
